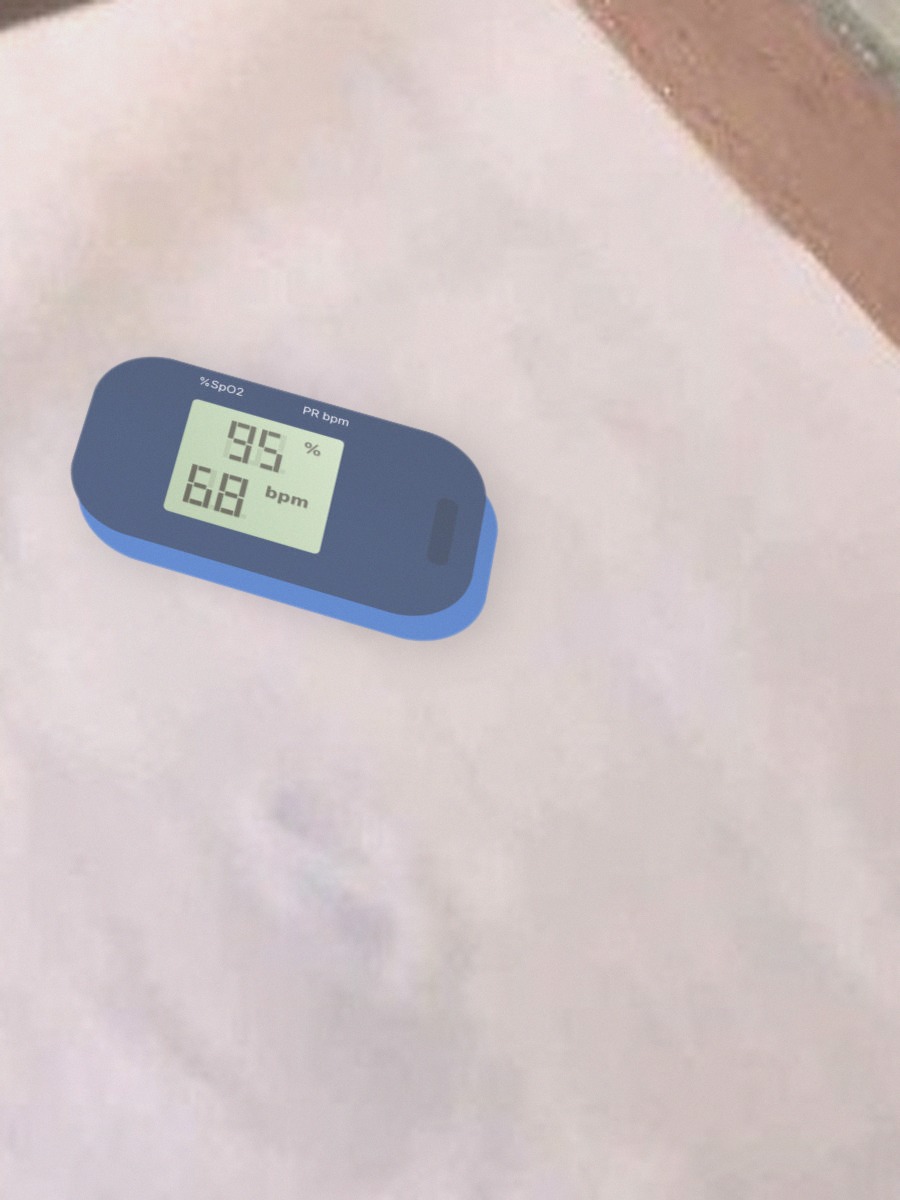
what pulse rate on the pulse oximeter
68 bpm
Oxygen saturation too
95 %
